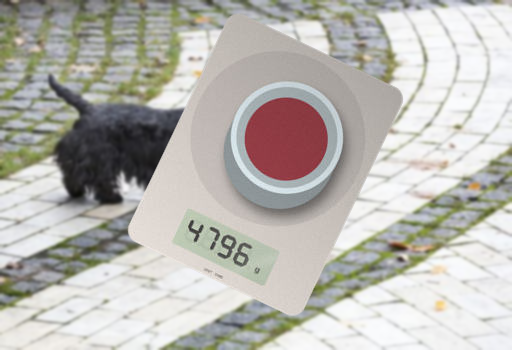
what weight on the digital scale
4796 g
